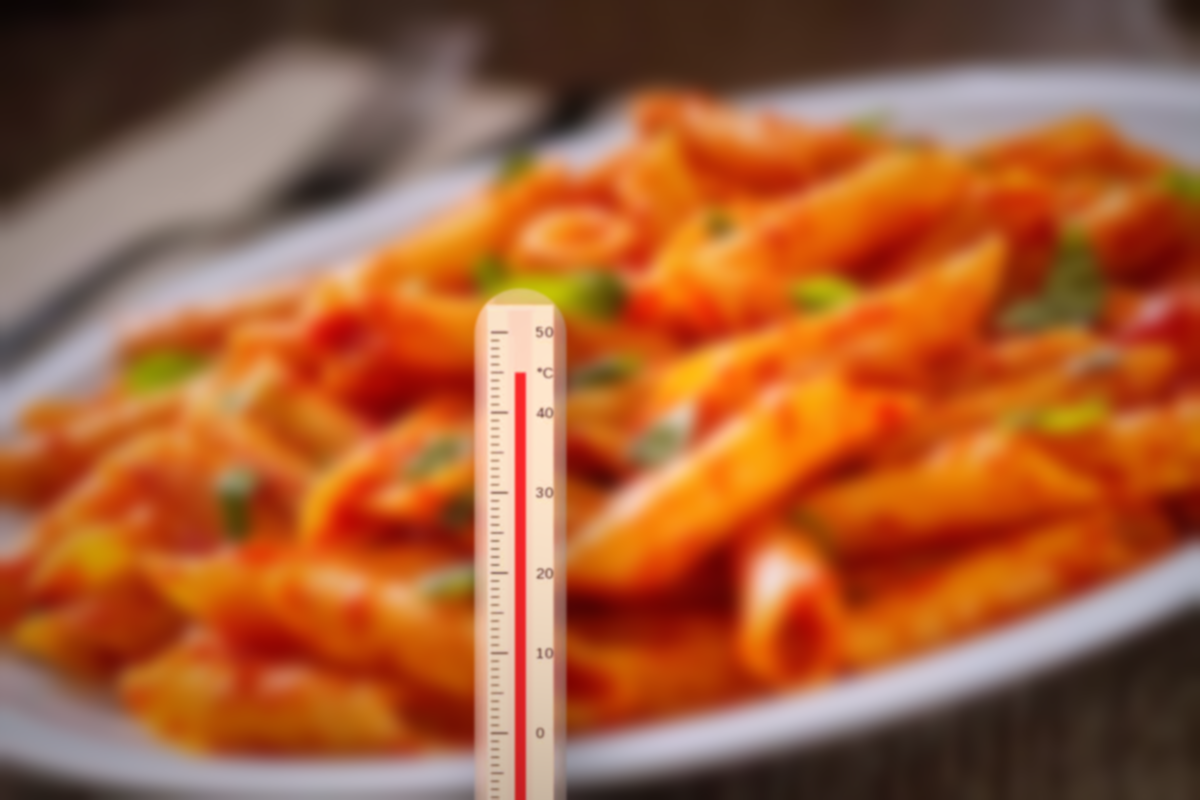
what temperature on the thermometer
45 °C
